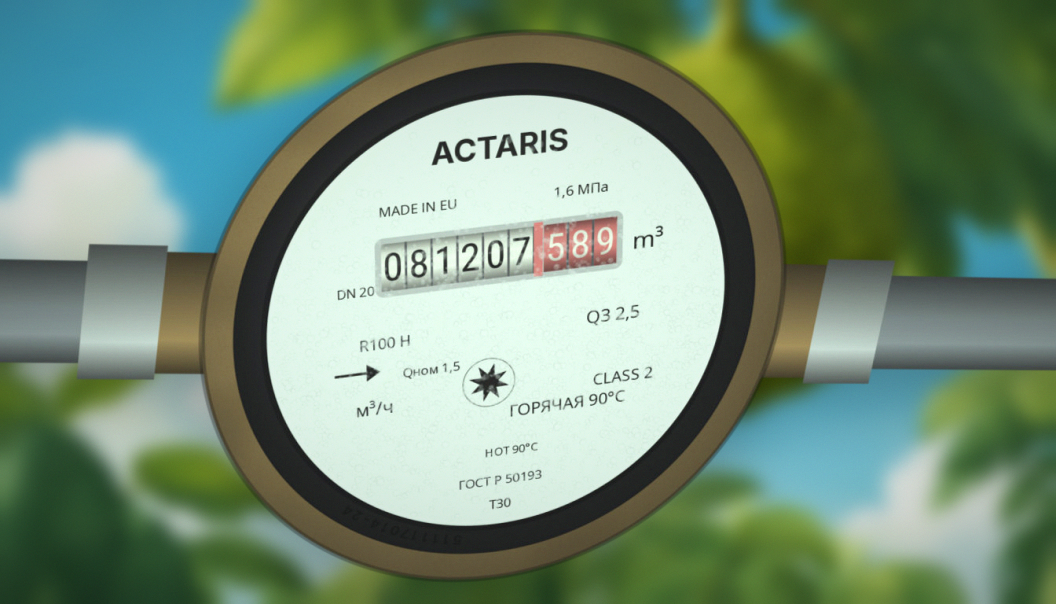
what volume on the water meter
81207.589 m³
